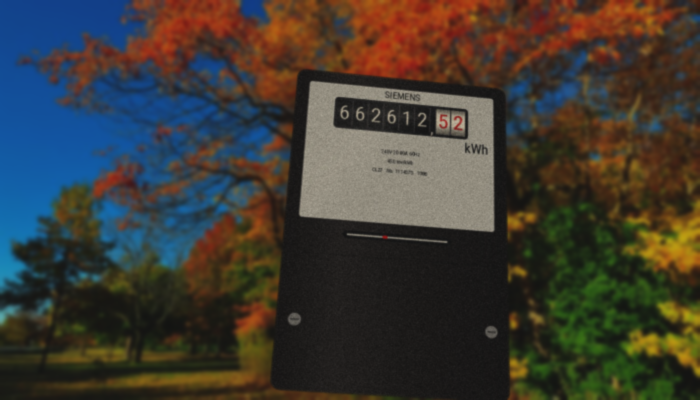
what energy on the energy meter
662612.52 kWh
